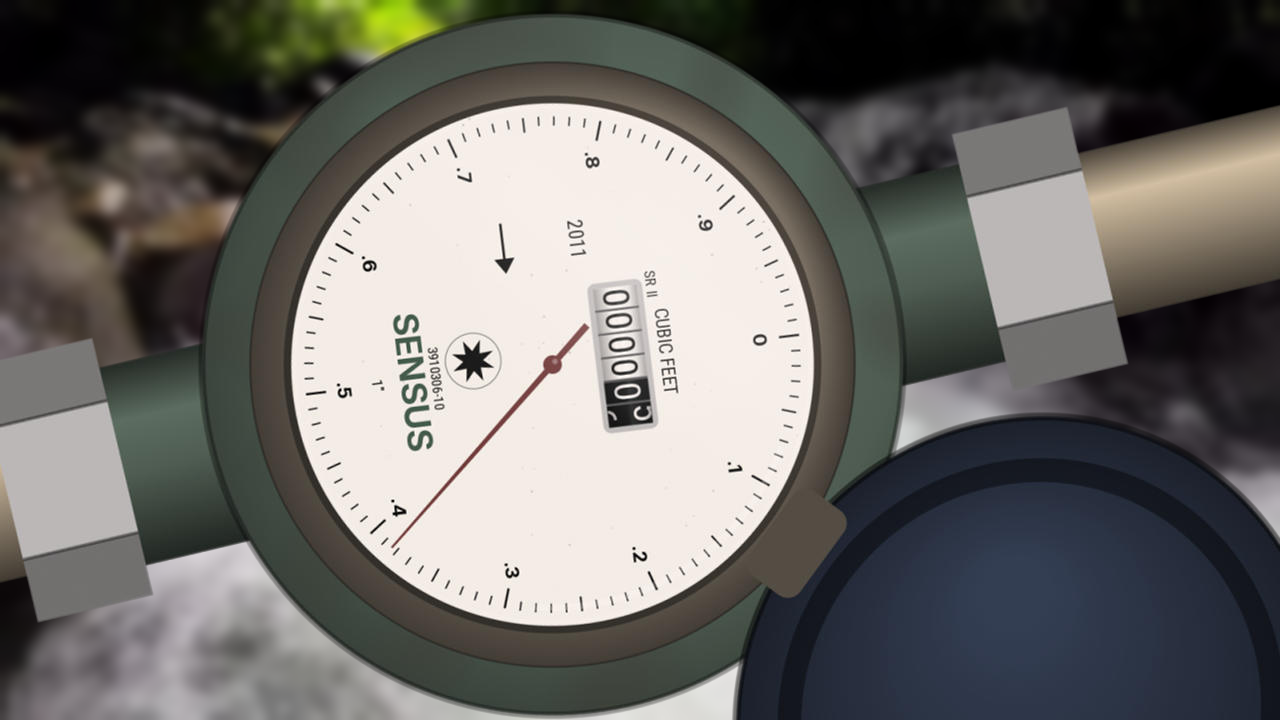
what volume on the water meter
5.38 ft³
